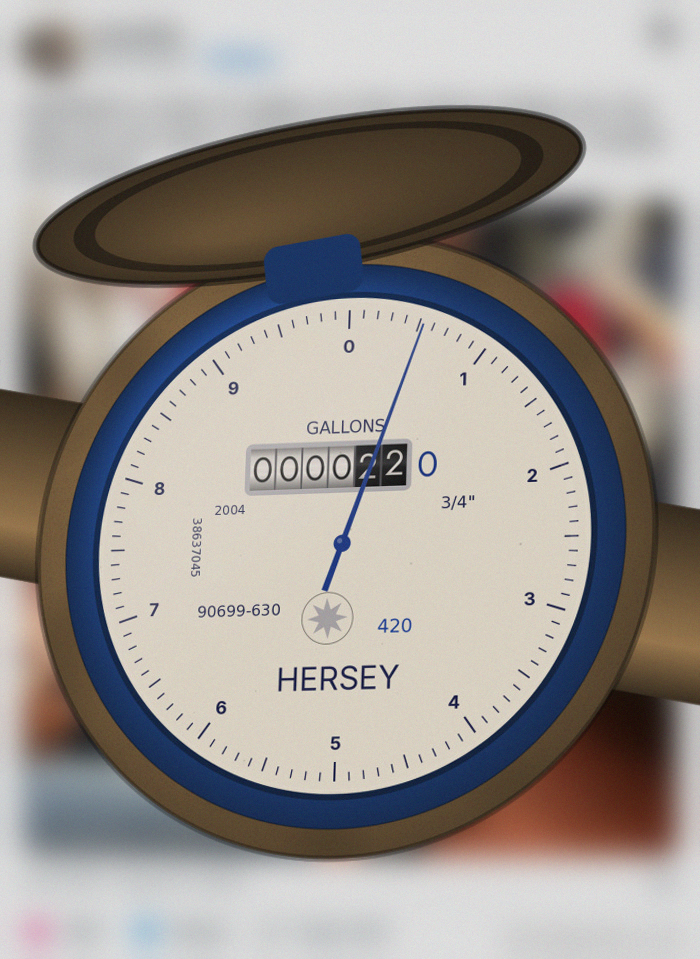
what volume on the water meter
220.5 gal
